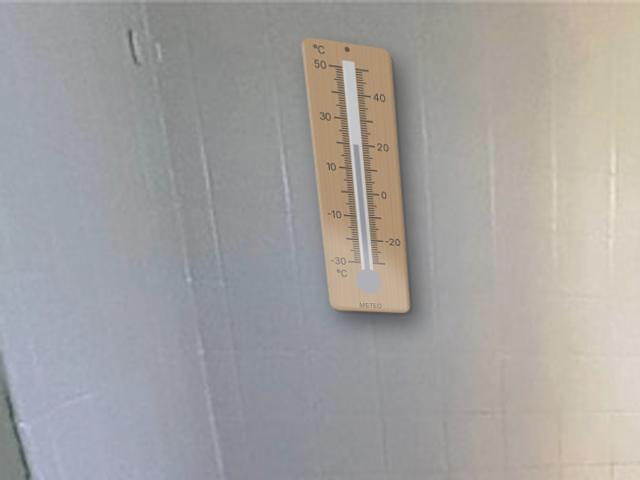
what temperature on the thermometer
20 °C
